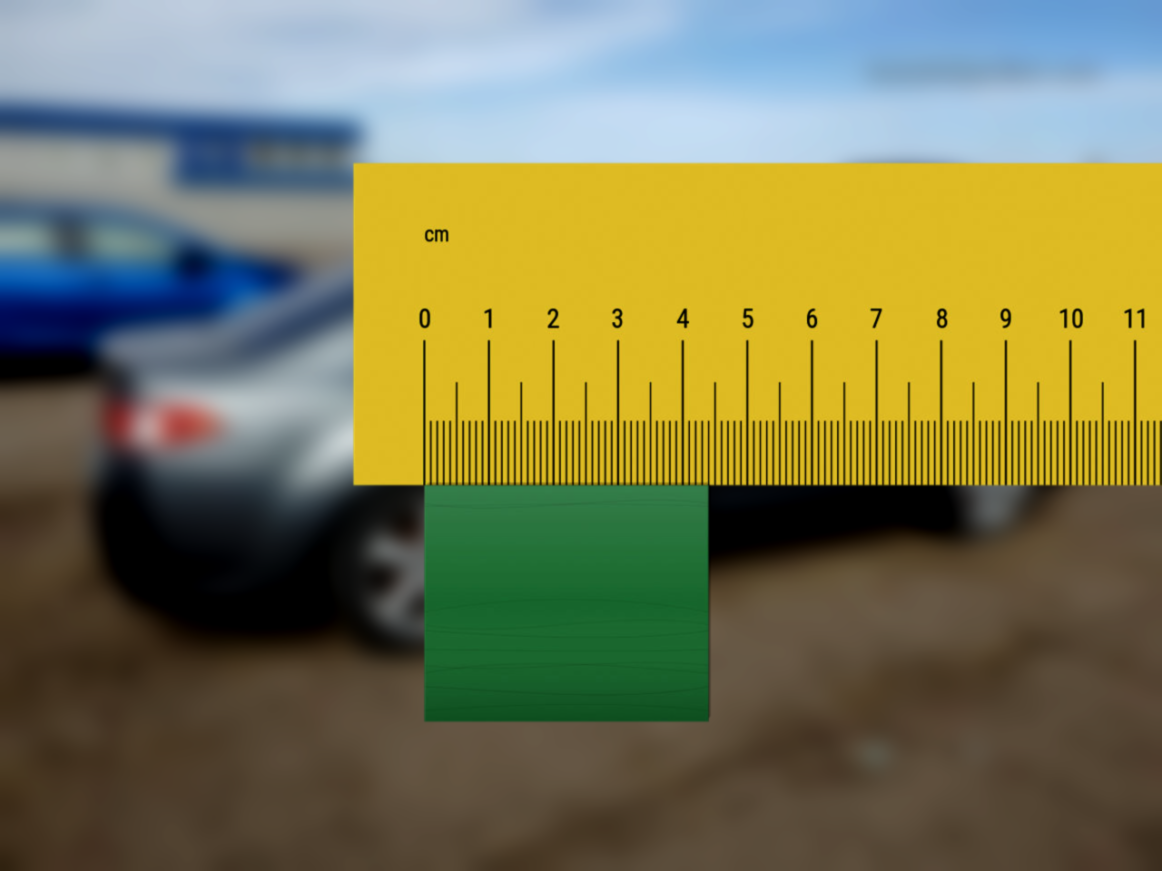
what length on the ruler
4.4 cm
